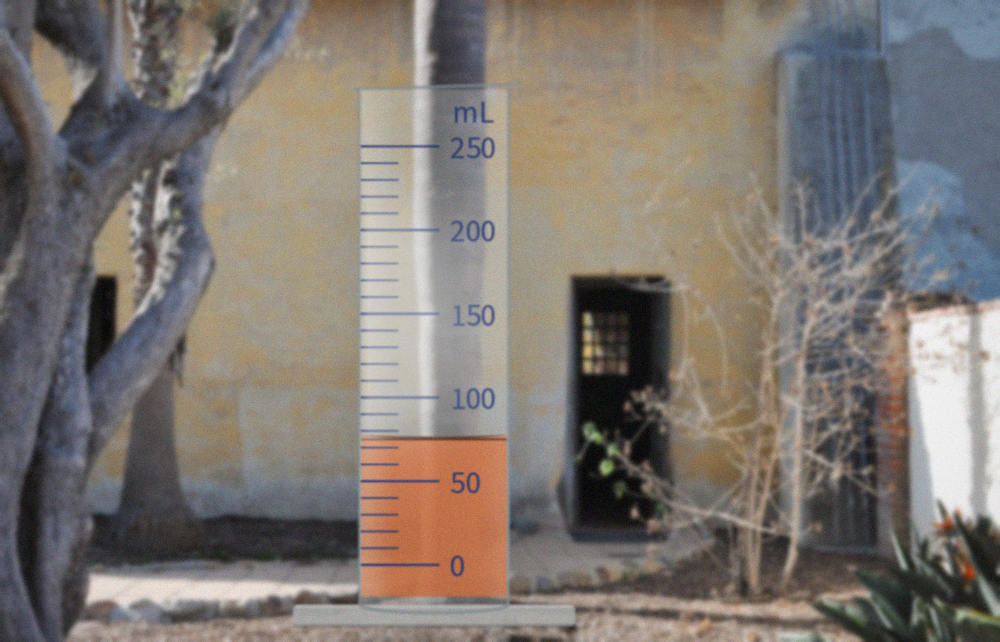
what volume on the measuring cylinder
75 mL
